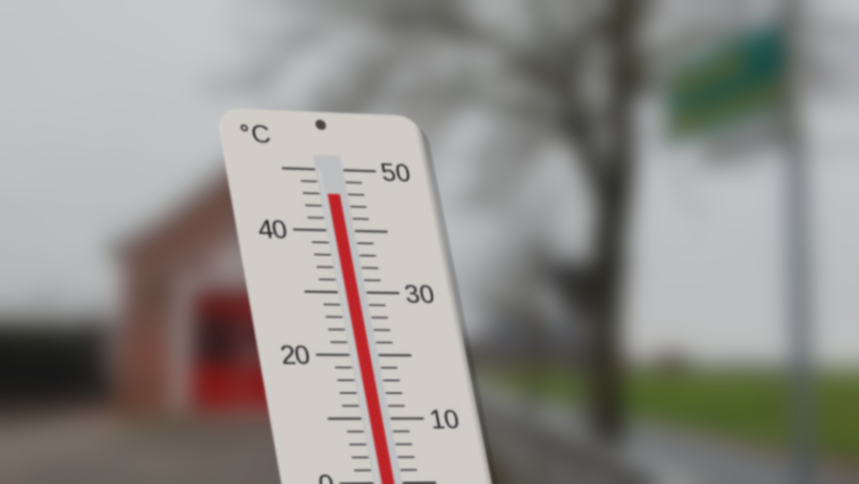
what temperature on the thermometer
46 °C
